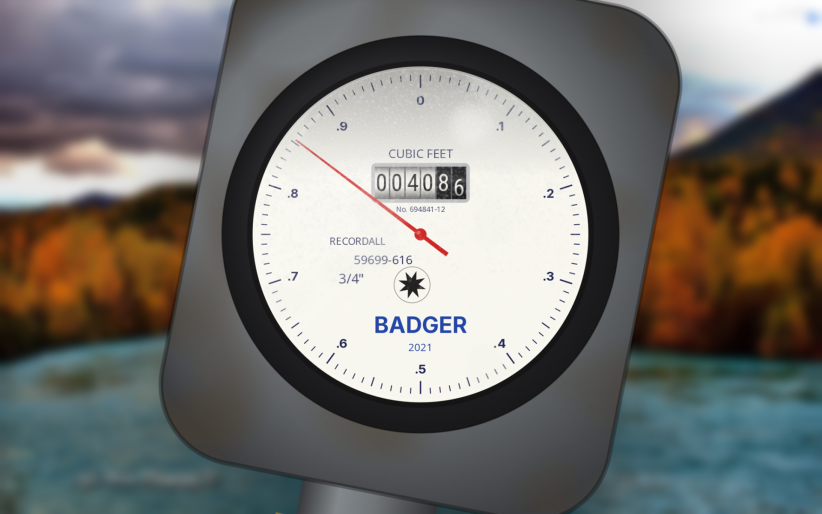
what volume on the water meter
4085.85 ft³
